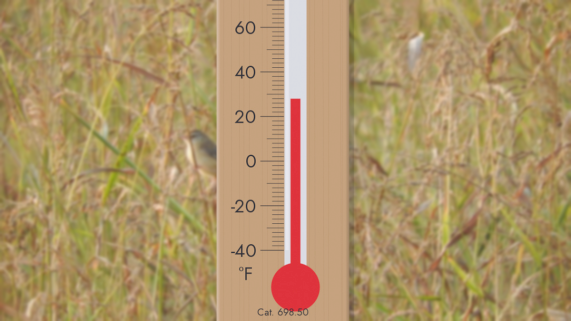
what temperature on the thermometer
28 °F
